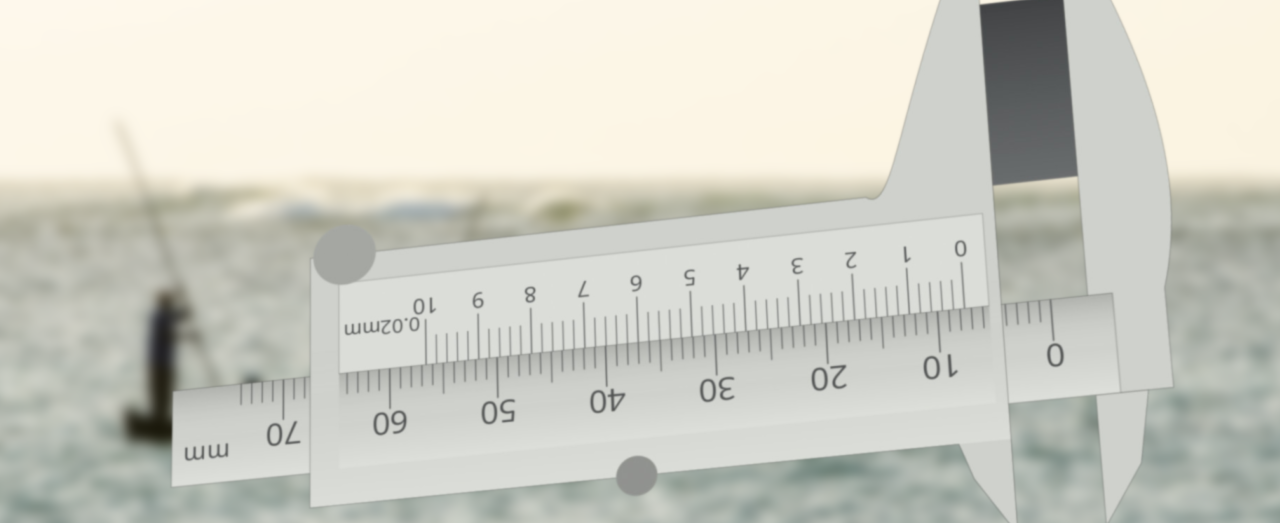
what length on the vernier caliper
7.6 mm
